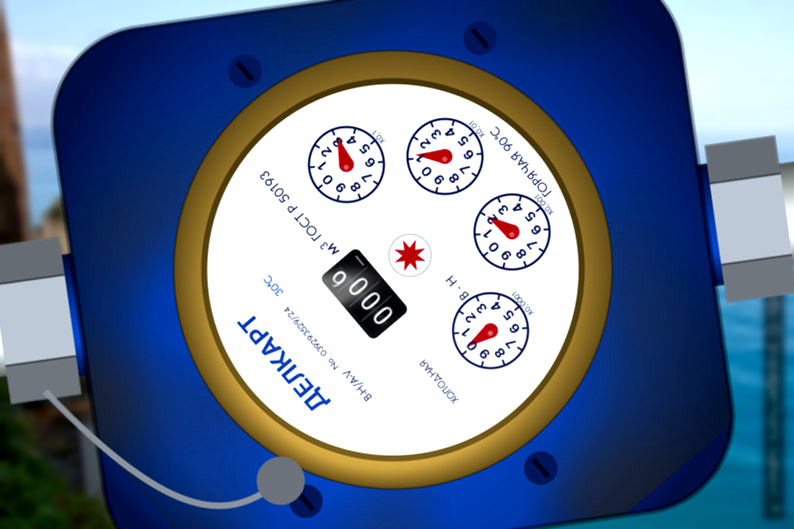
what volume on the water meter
6.3120 m³
